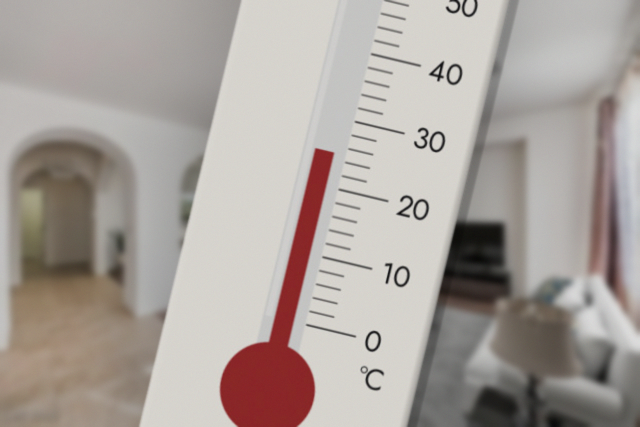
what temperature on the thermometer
25 °C
